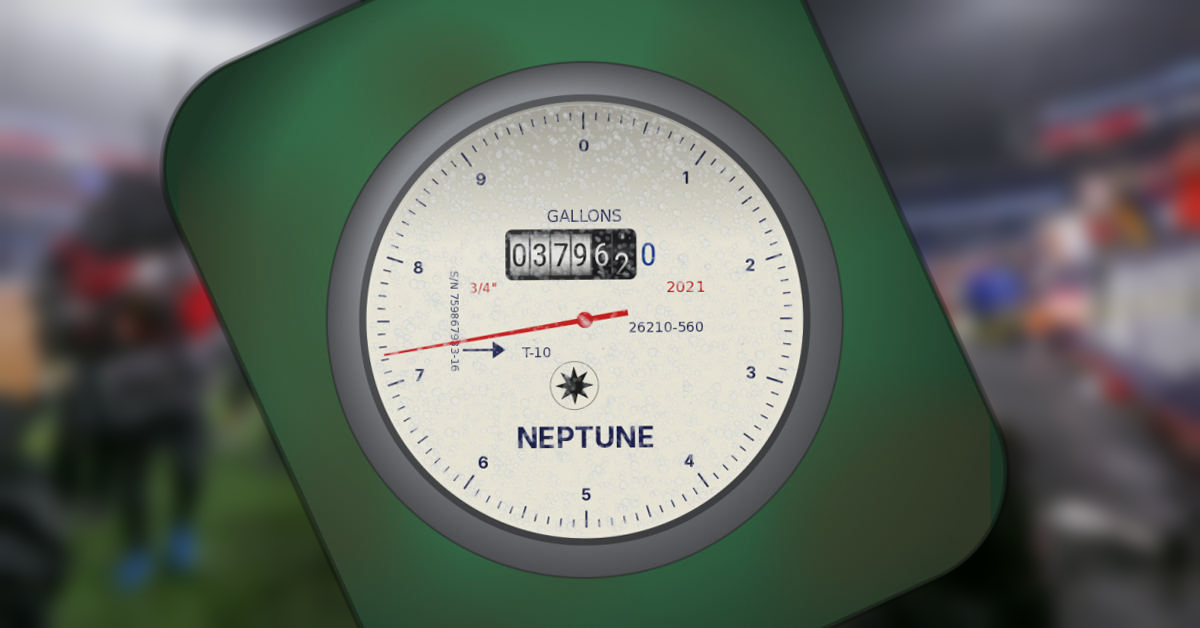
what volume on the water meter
379617.2 gal
